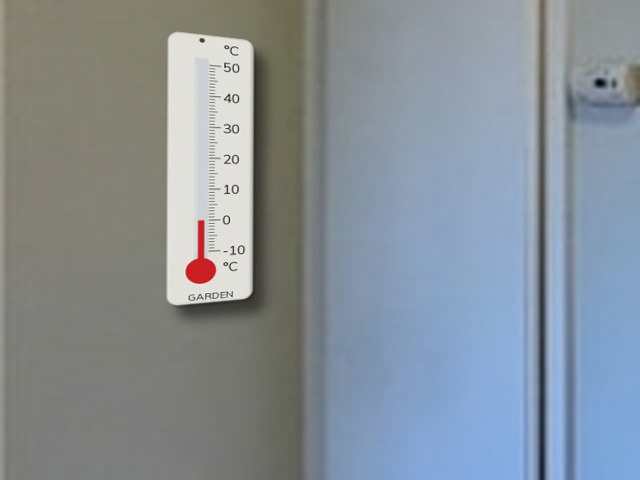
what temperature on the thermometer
0 °C
